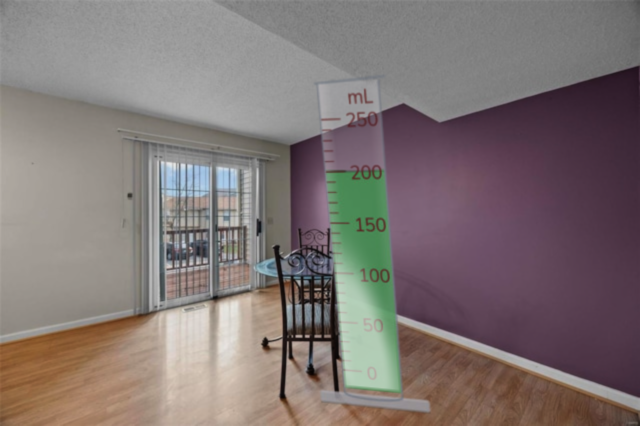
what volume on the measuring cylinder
200 mL
